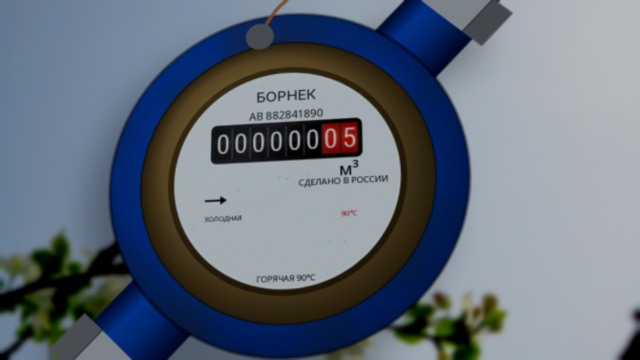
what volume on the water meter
0.05 m³
